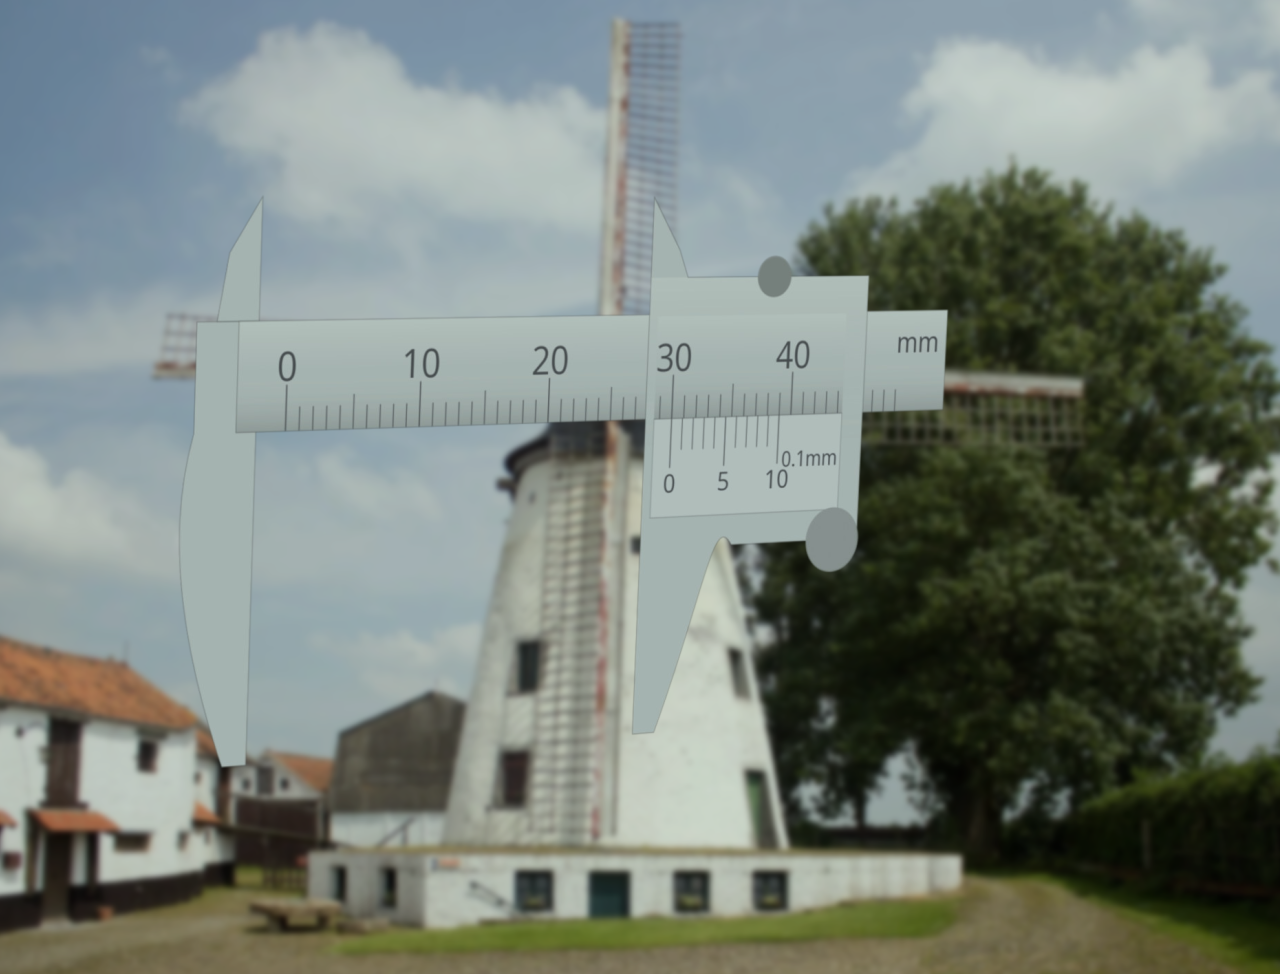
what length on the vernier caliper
30.0 mm
